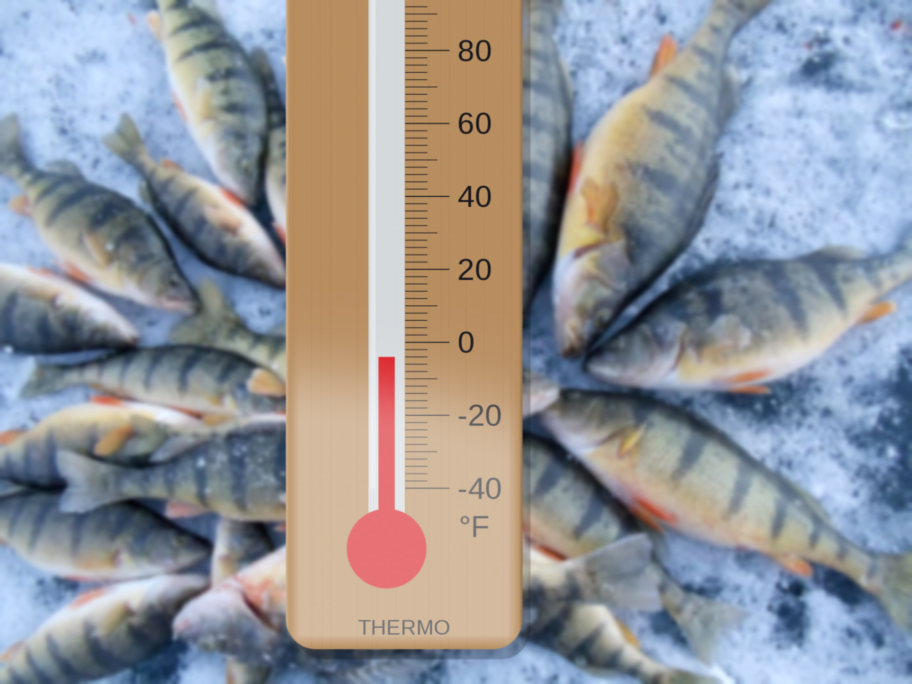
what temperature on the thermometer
-4 °F
